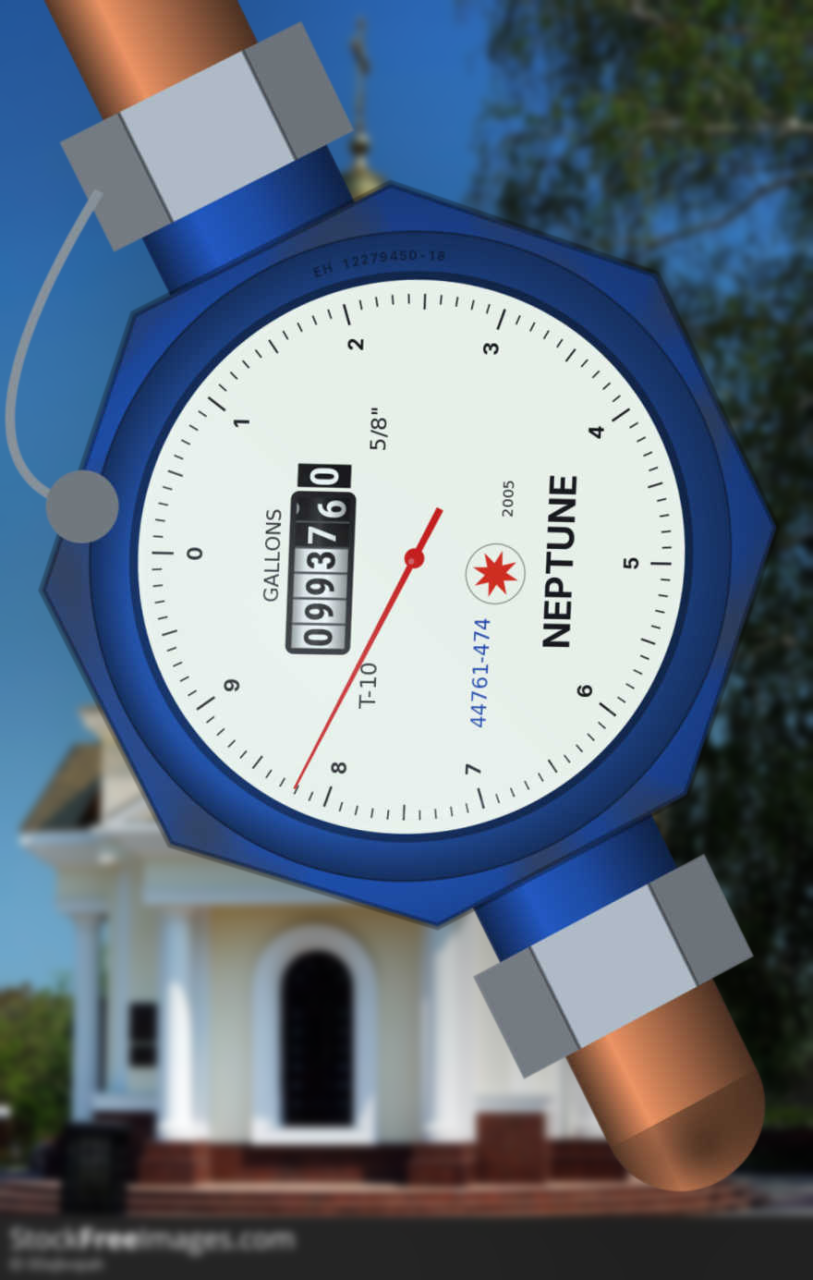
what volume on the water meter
993758.2 gal
